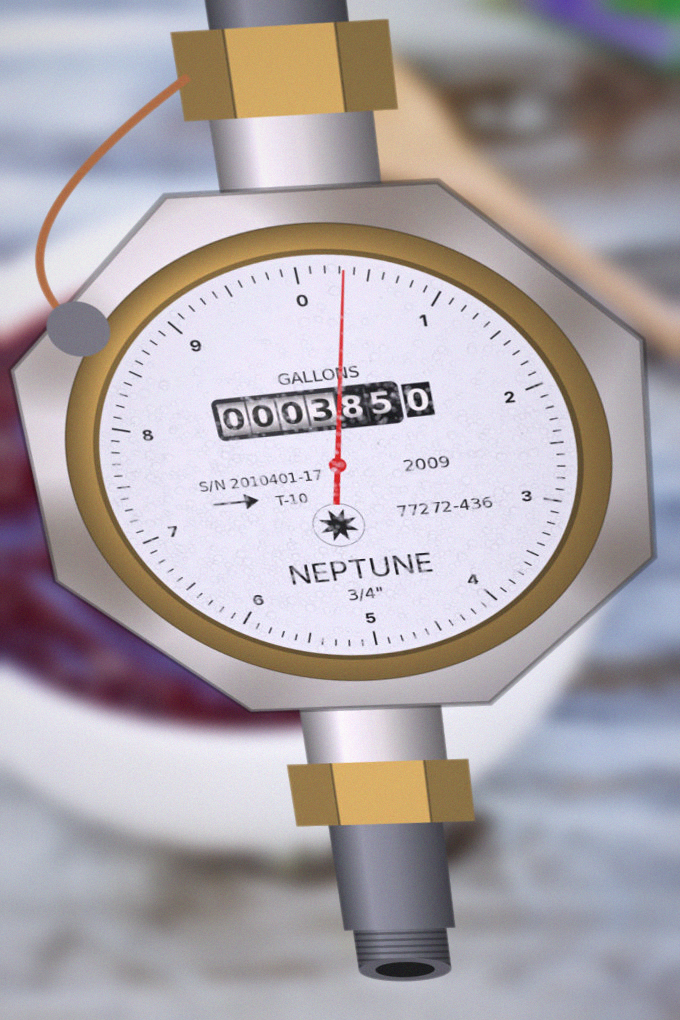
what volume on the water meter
3850.3 gal
